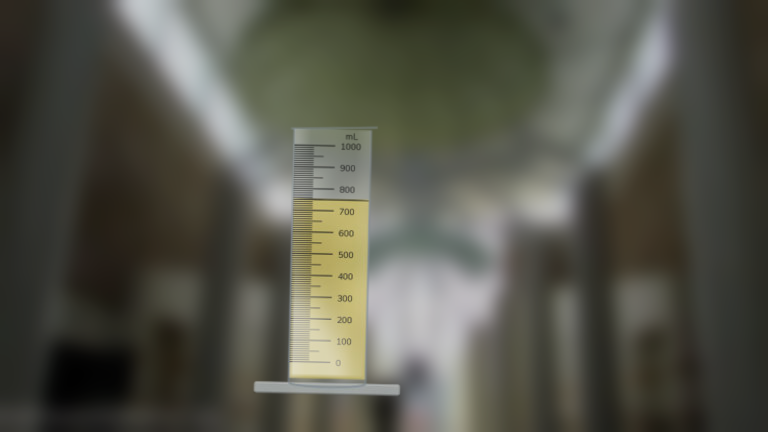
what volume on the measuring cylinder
750 mL
